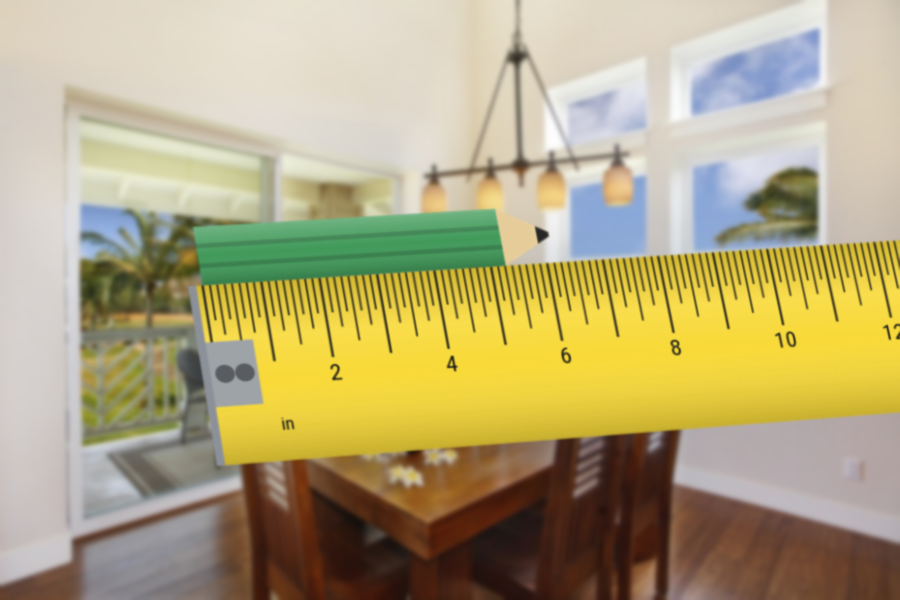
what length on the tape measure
6.125 in
